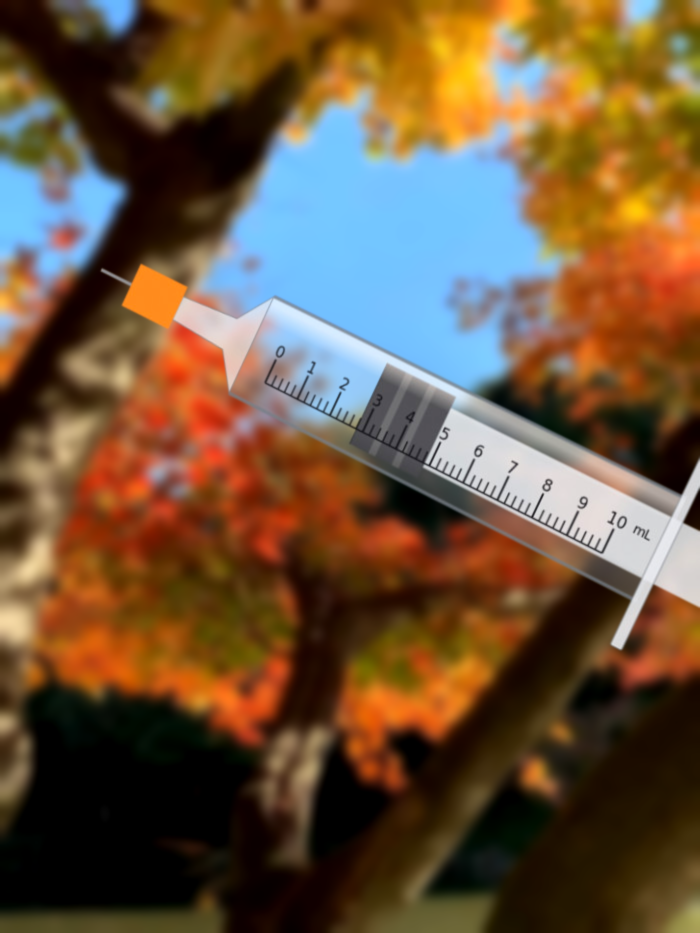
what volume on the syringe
2.8 mL
